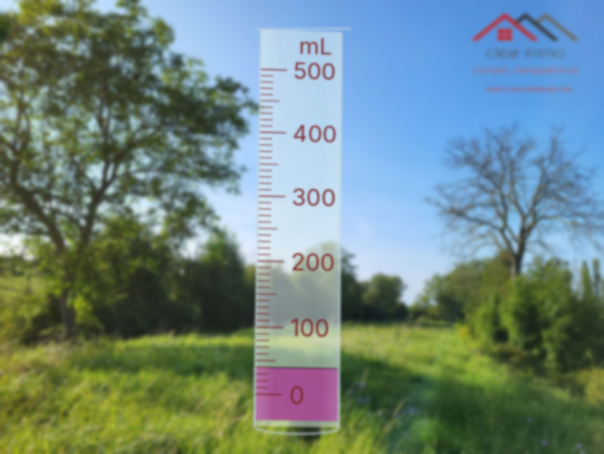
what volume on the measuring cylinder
40 mL
